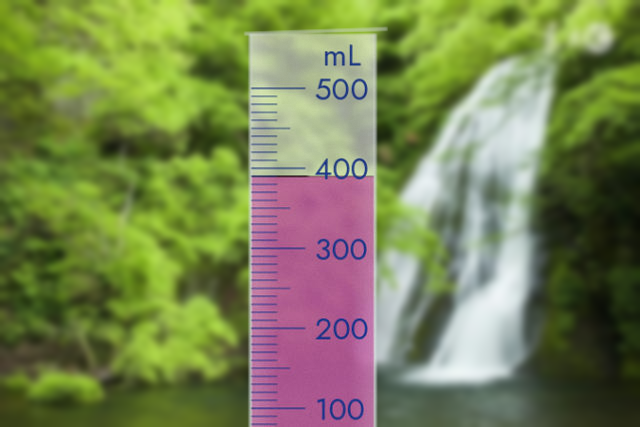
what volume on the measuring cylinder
390 mL
